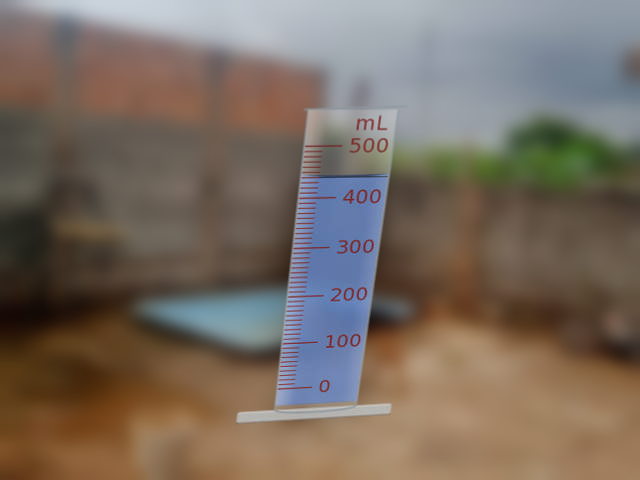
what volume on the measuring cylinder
440 mL
